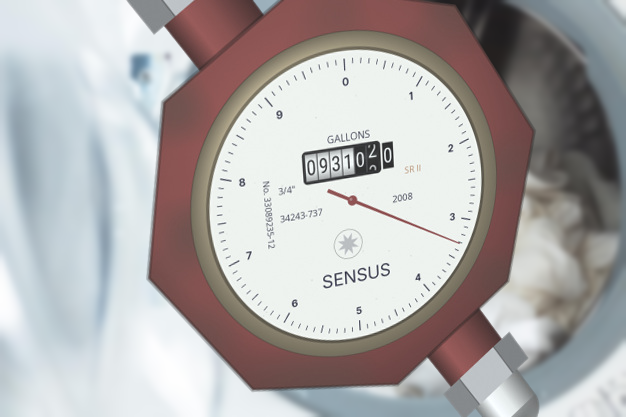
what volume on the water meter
931023.3 gal
